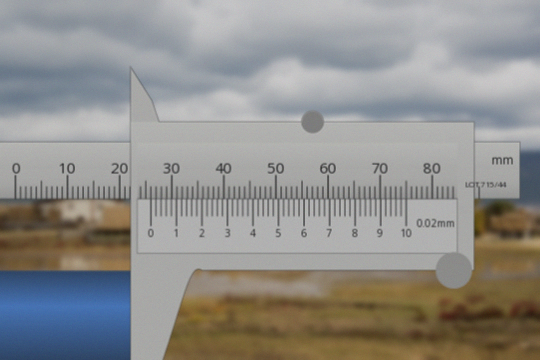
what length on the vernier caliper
26.0 mm
